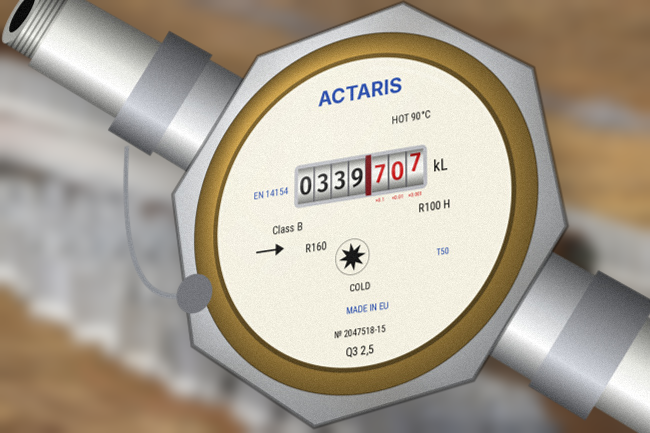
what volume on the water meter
339.707 kL
